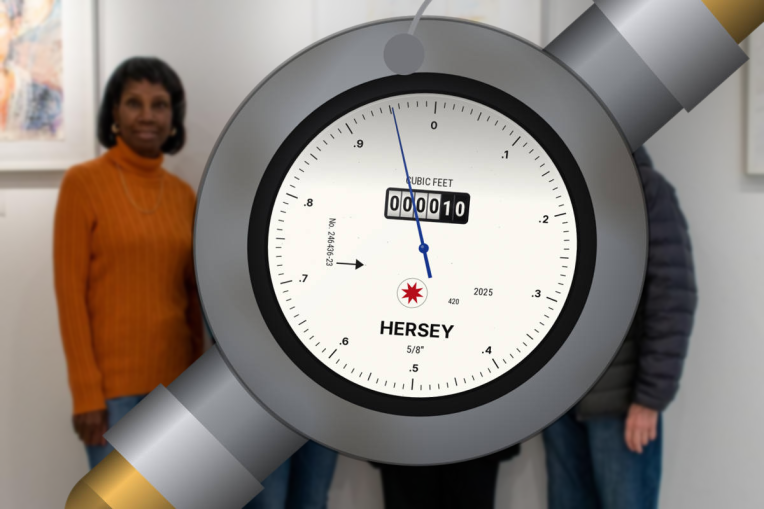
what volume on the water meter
9.95 ft³
